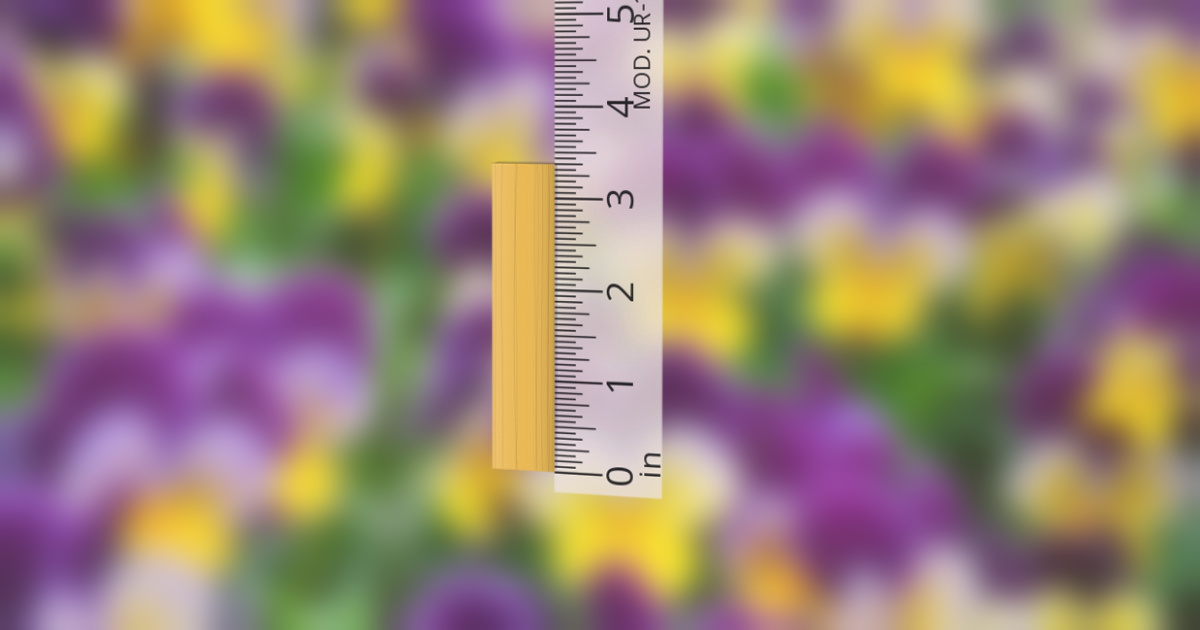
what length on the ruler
3.375 in
